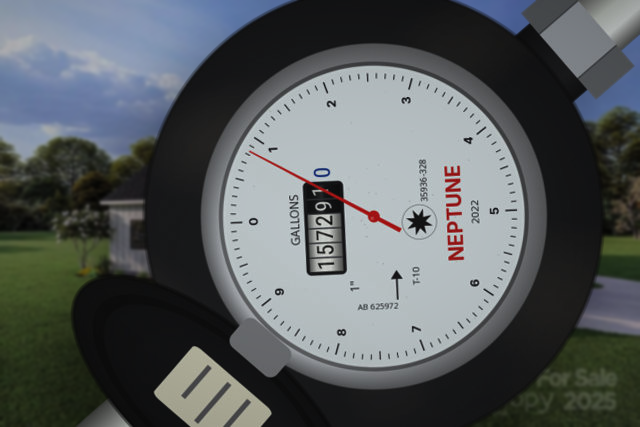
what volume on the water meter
1572910.8 gal
